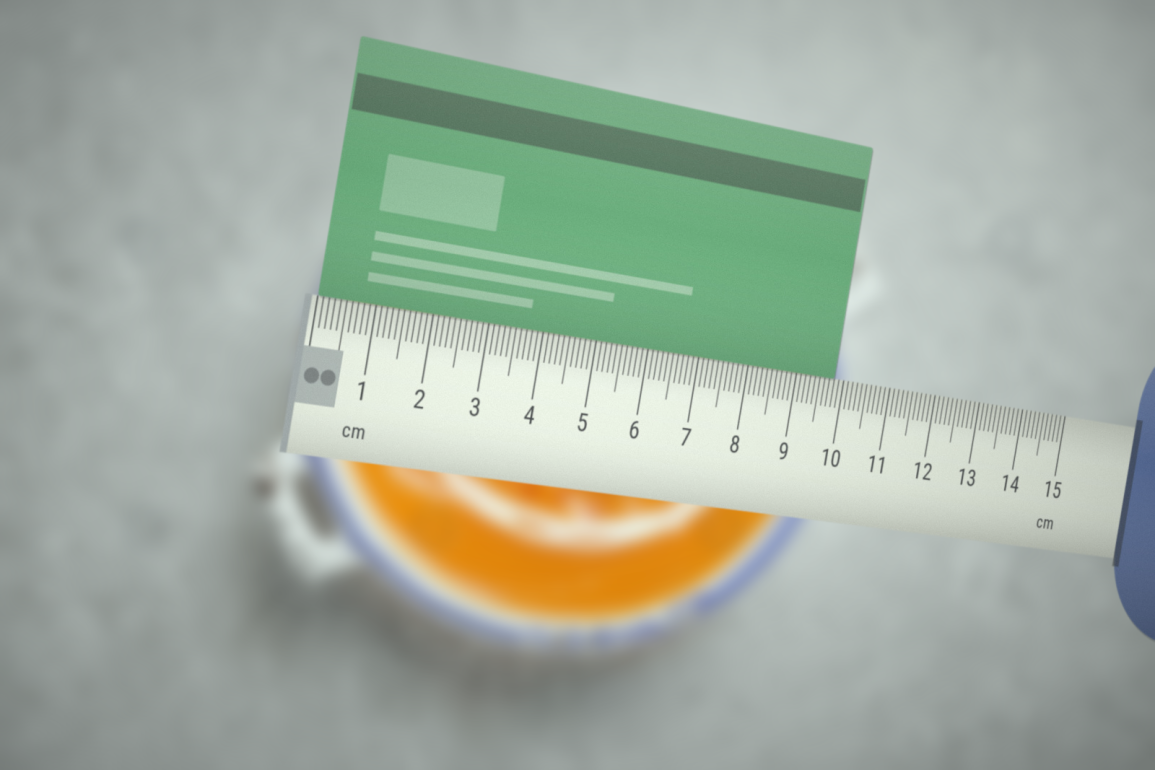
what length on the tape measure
9.8 cm
